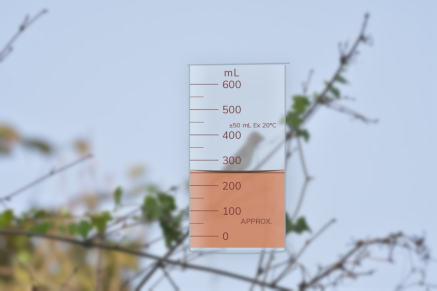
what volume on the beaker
250 mL
